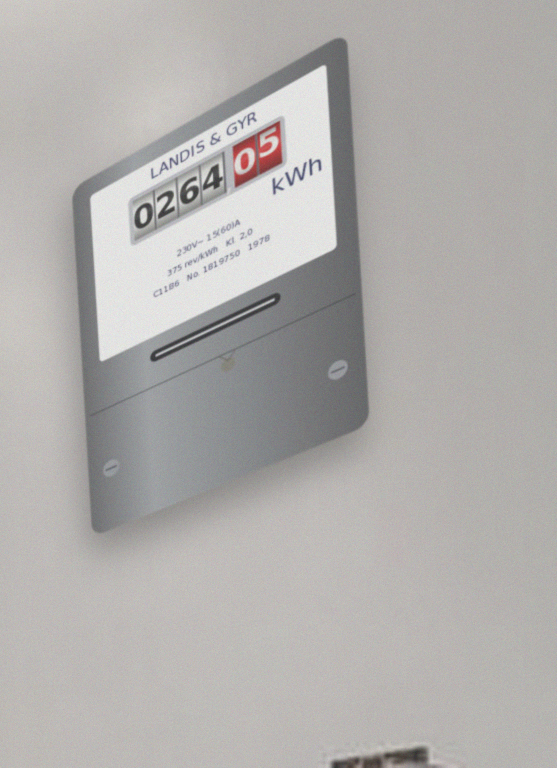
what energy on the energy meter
264.05 kWh
